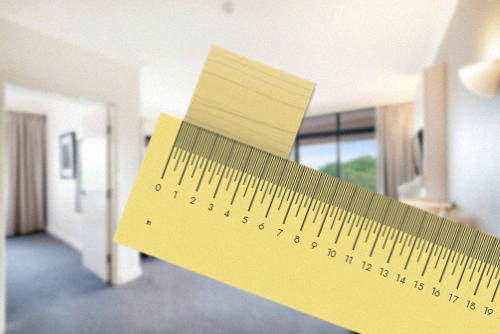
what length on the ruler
6 in
